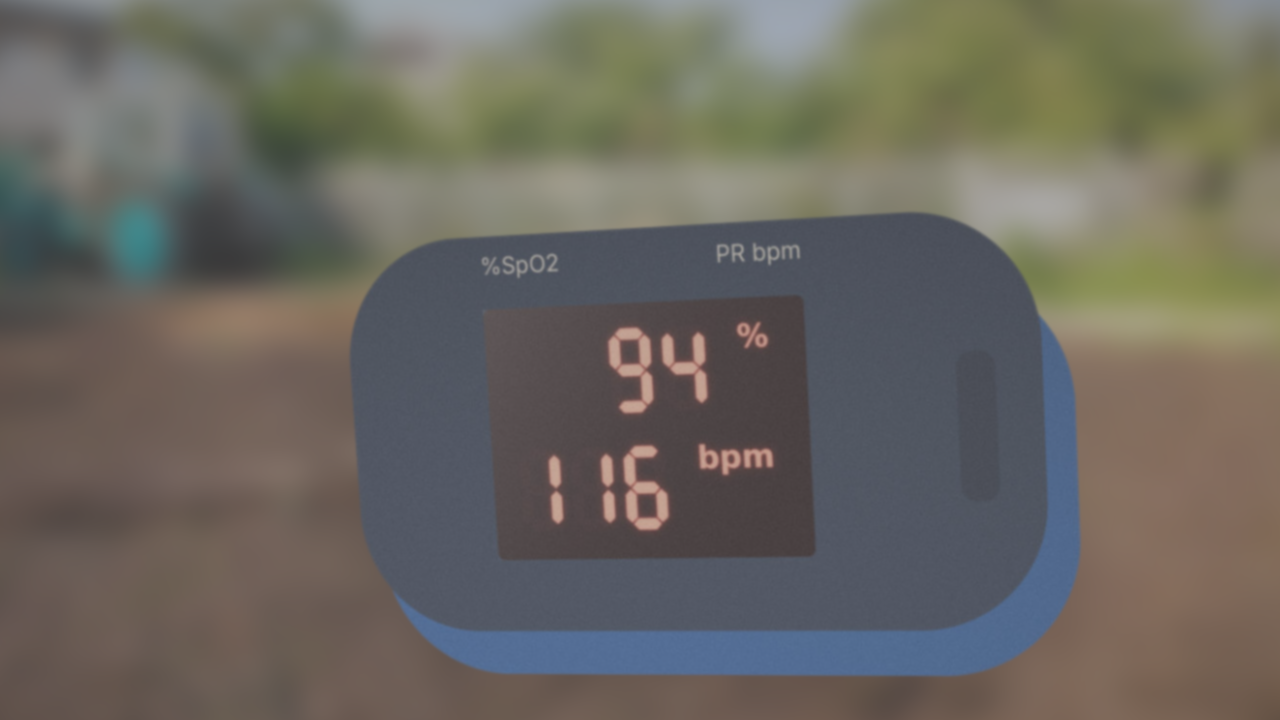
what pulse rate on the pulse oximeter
116 bpm
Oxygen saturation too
94 %
